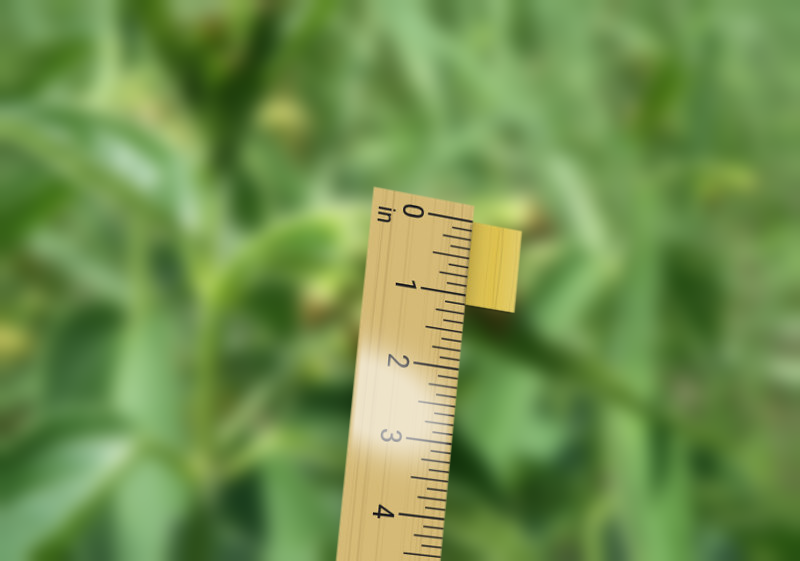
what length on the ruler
1.125 in
